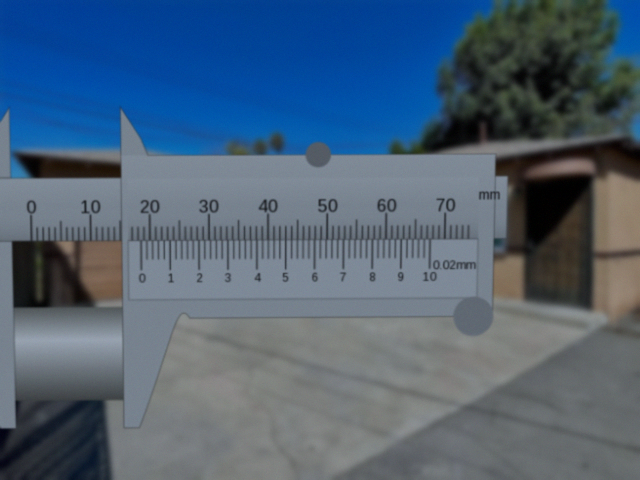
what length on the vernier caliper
18.5 mm
